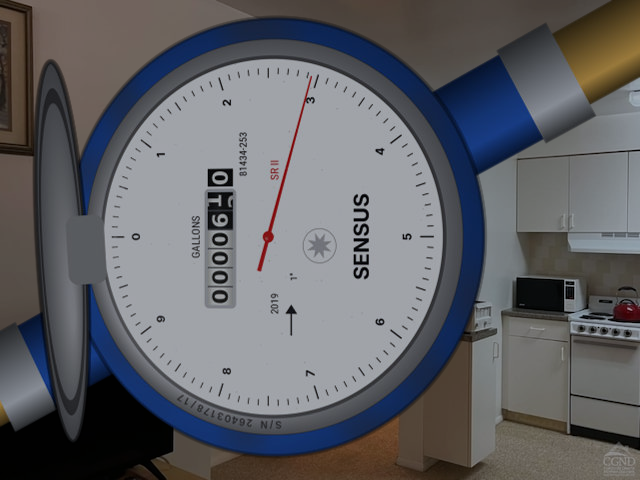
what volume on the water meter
612.9 gal
